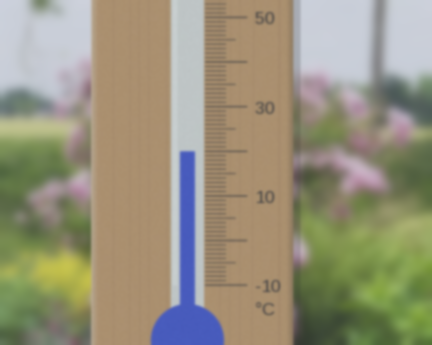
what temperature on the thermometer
20 °C
